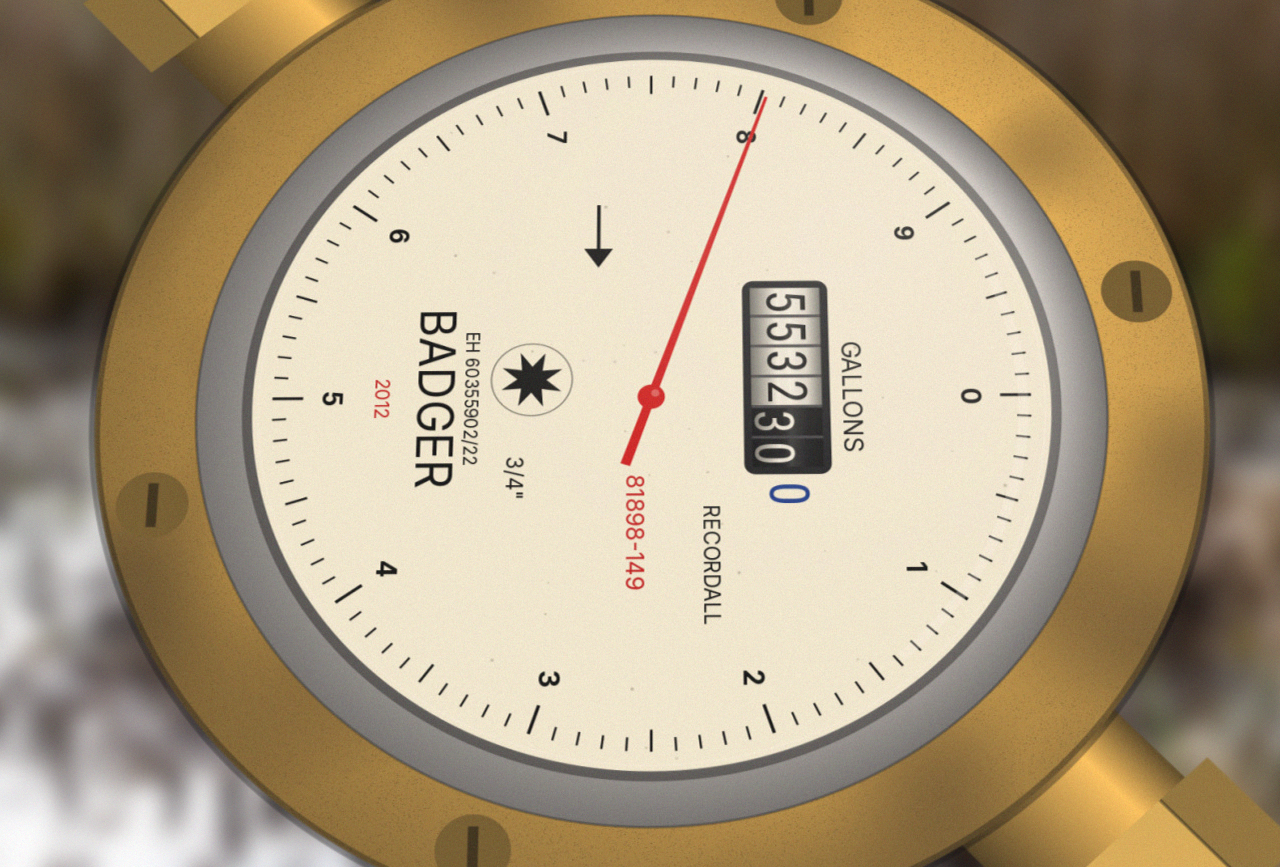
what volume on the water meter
5532298.0 gal
